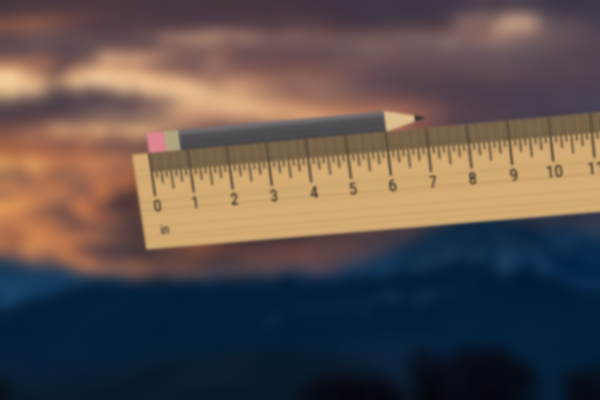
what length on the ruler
7 in
